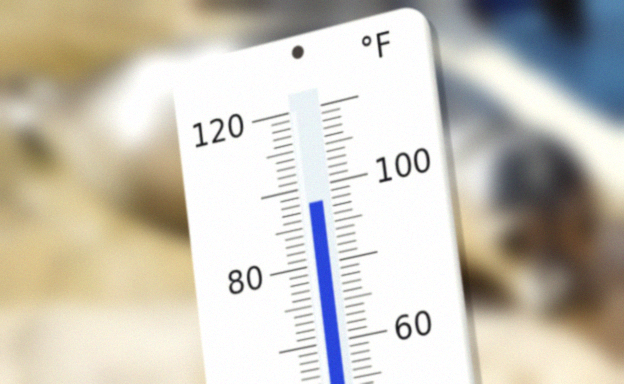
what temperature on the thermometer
96 °F
